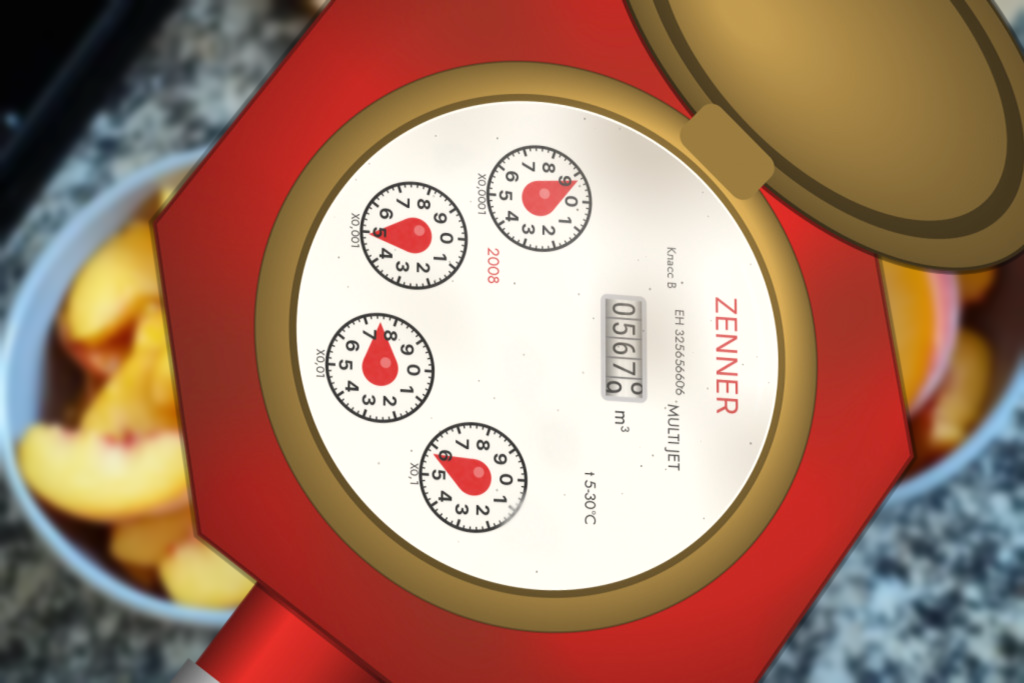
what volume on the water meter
5678.5749 m³
